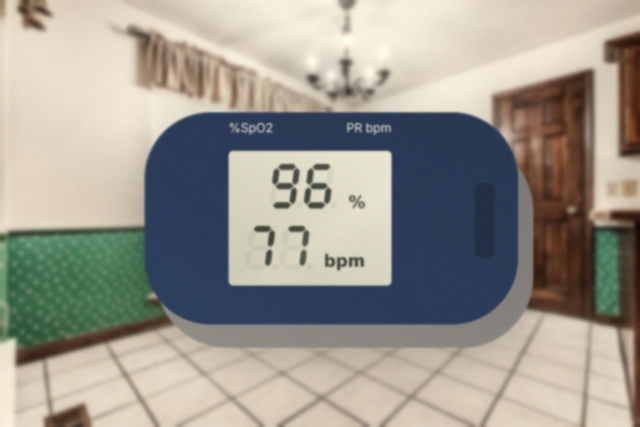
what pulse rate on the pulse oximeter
77 bpm
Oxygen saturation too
96 %
